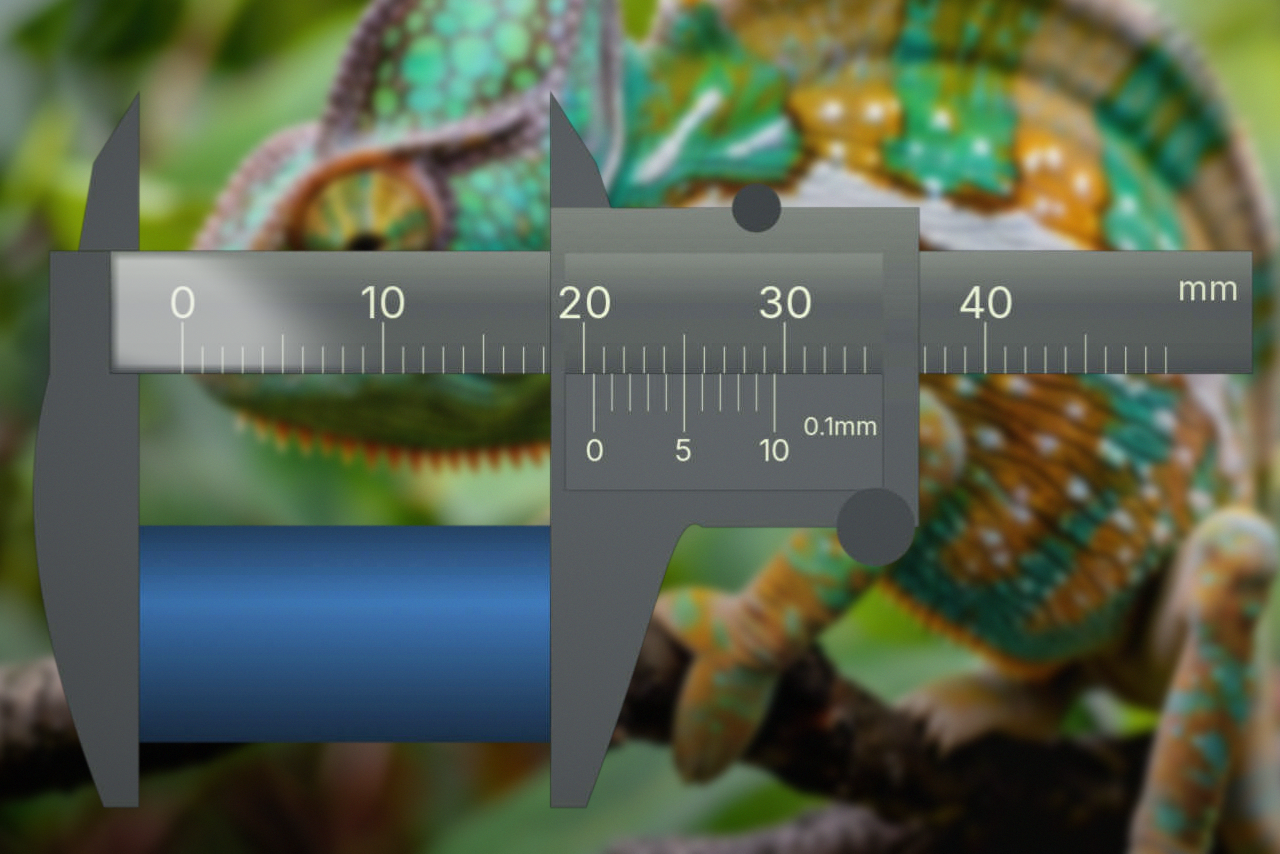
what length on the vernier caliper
20.5 mm
